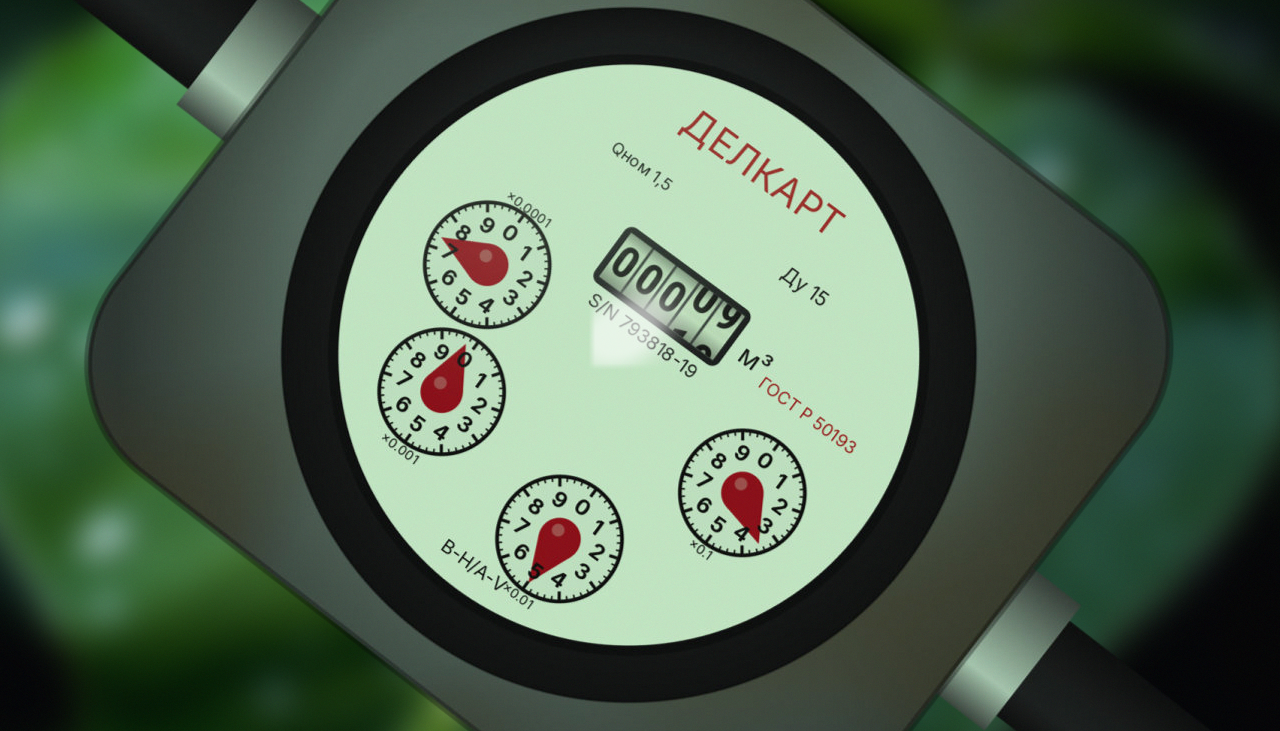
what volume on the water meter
9.3497 m³
